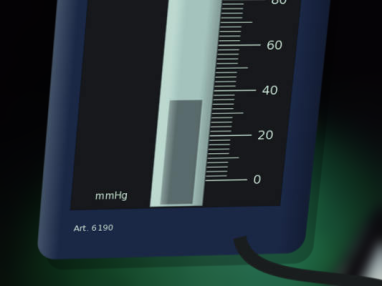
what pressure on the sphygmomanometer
36 mmHg
